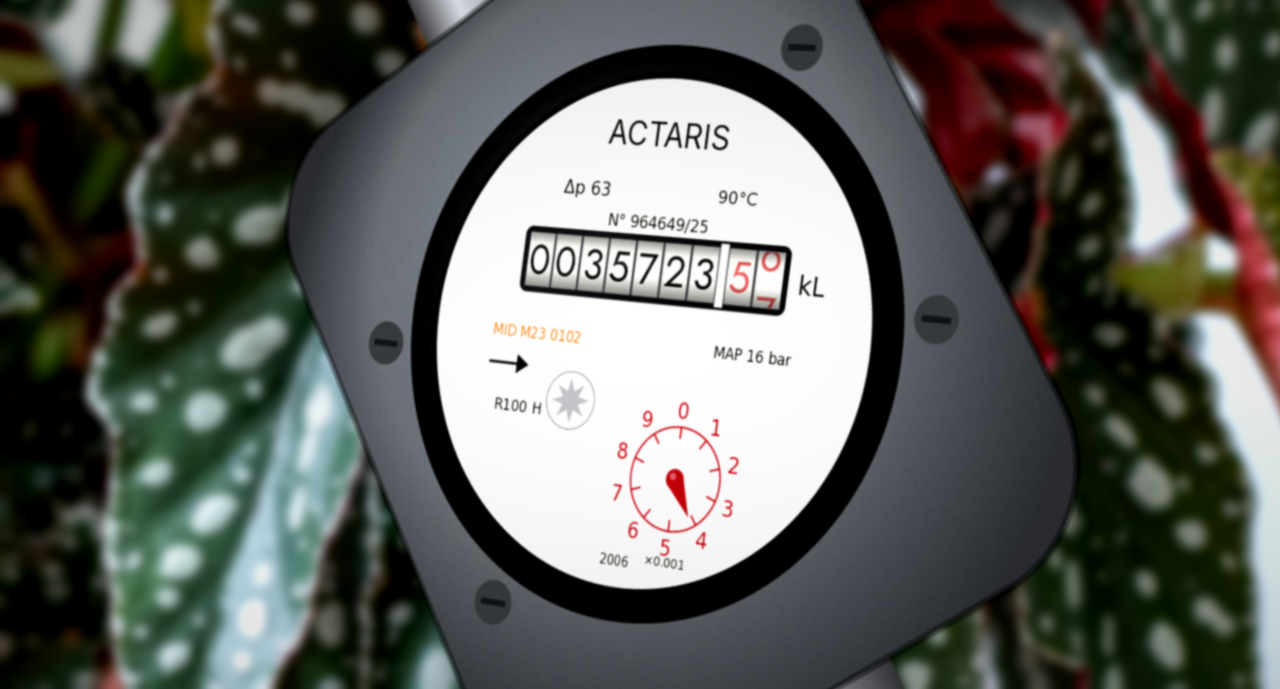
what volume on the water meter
35723.564 kL
